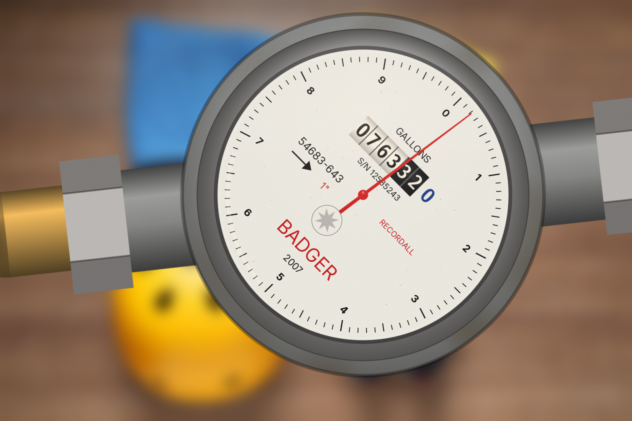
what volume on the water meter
763320.2 gal
